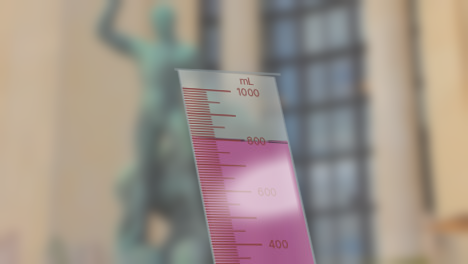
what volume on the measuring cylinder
800 mL
